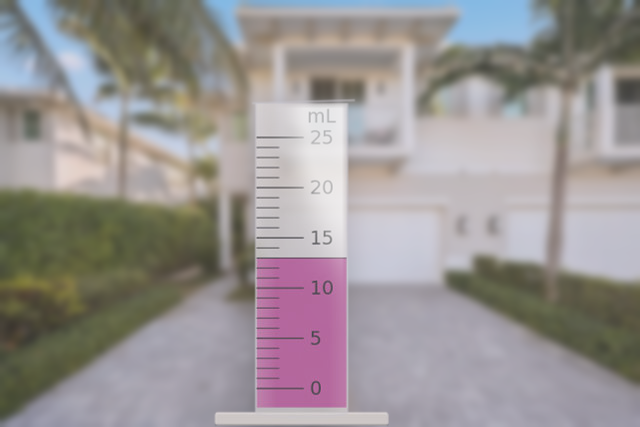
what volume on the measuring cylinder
13 mL
